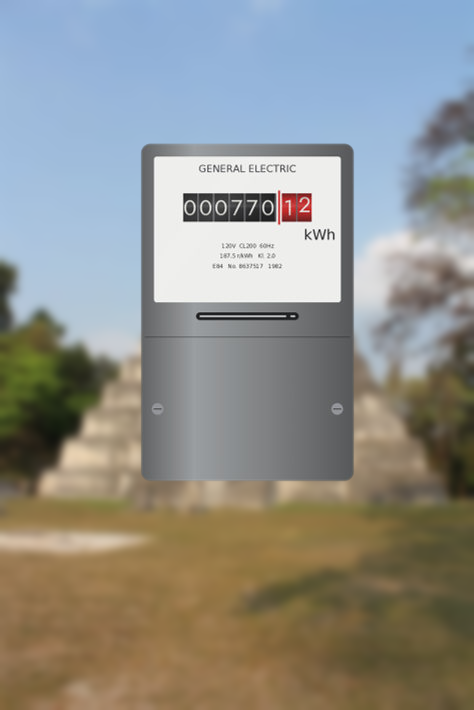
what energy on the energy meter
770.12 kWh
